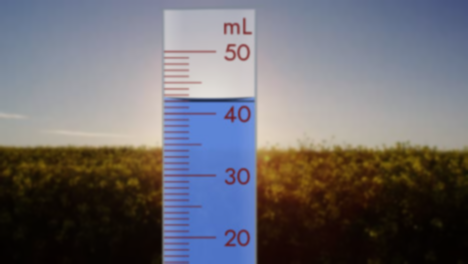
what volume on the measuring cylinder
42 mL
